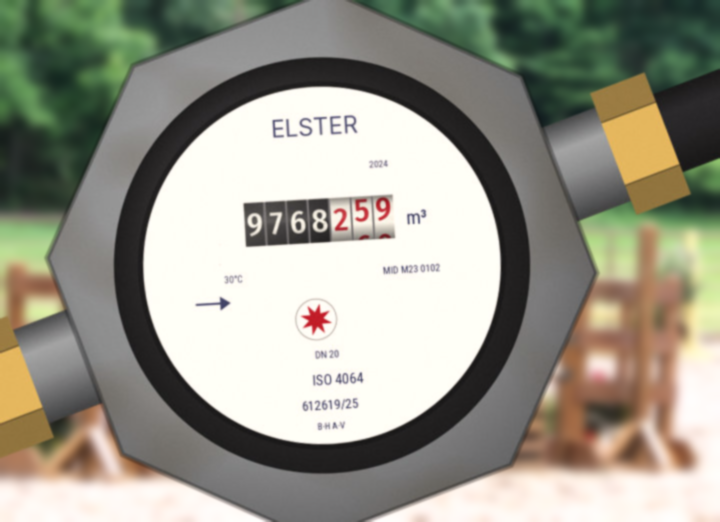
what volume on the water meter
9768.259 m³
